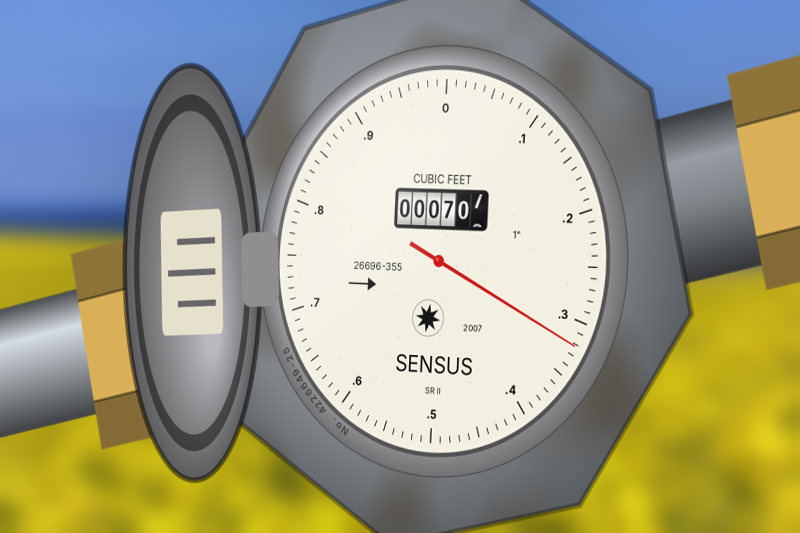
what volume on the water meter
707.32 ft³
